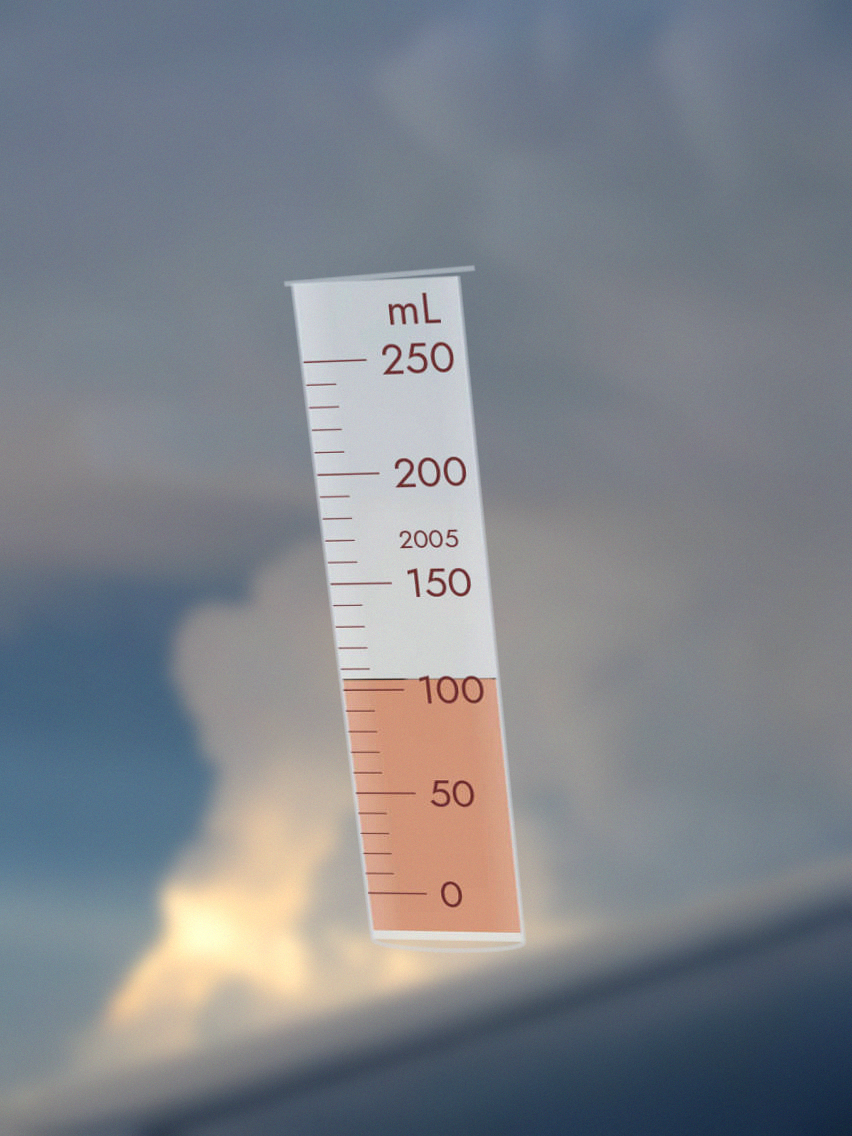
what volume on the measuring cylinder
105 mL
